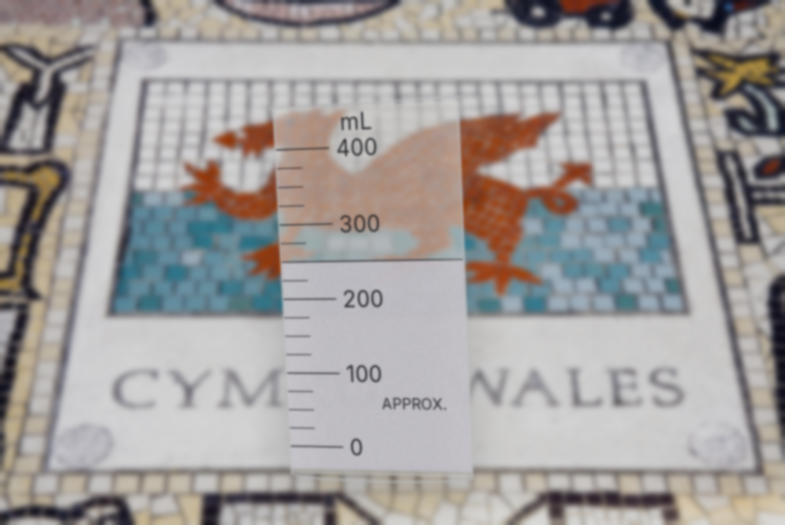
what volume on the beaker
250 mL
